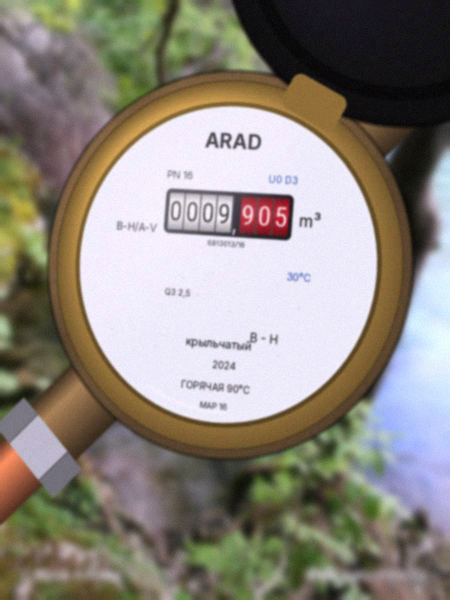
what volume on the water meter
9.905 m³
